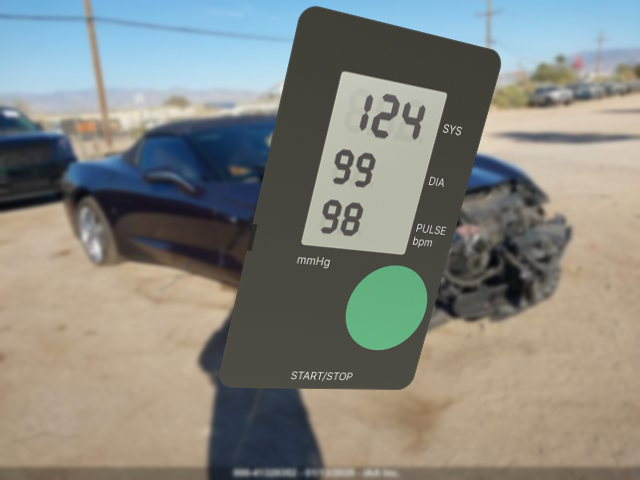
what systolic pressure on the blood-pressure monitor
124 mmHg
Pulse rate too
98 bpm
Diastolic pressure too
99 mmHg
